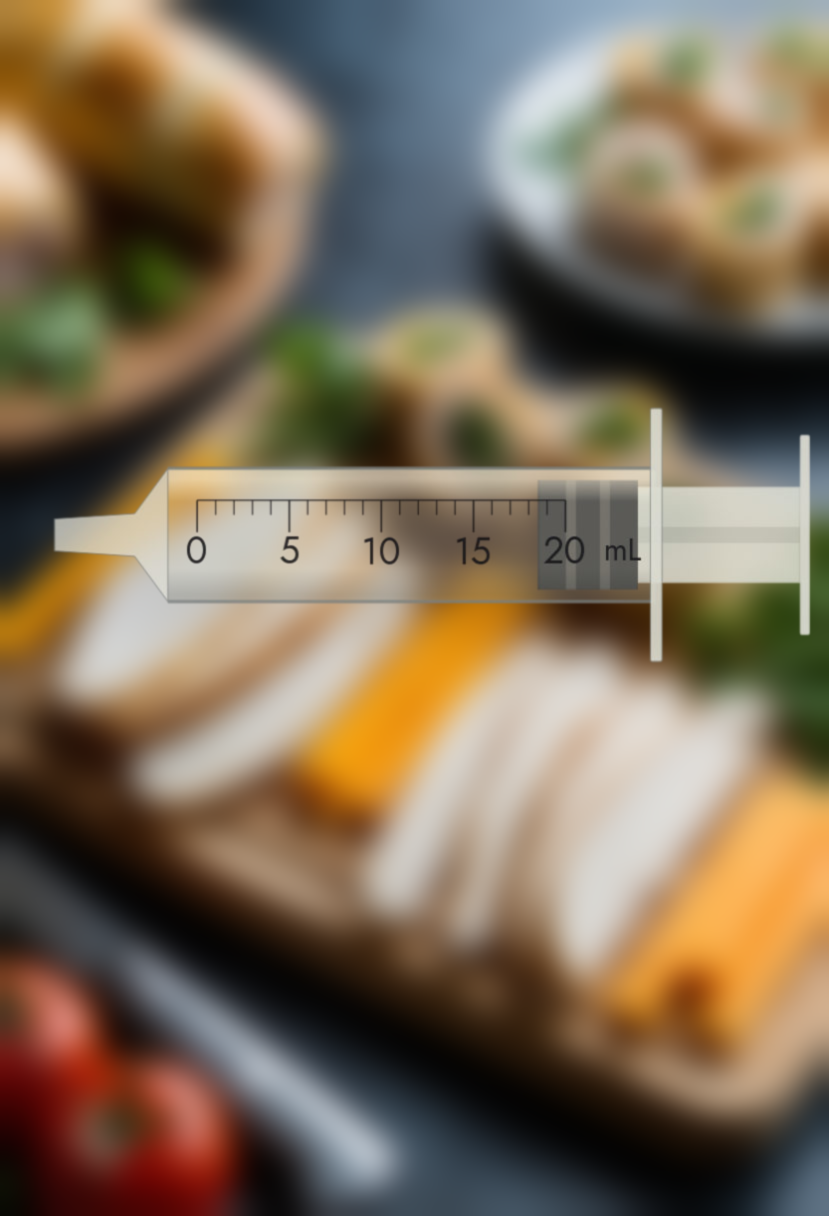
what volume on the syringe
18.5 mL
